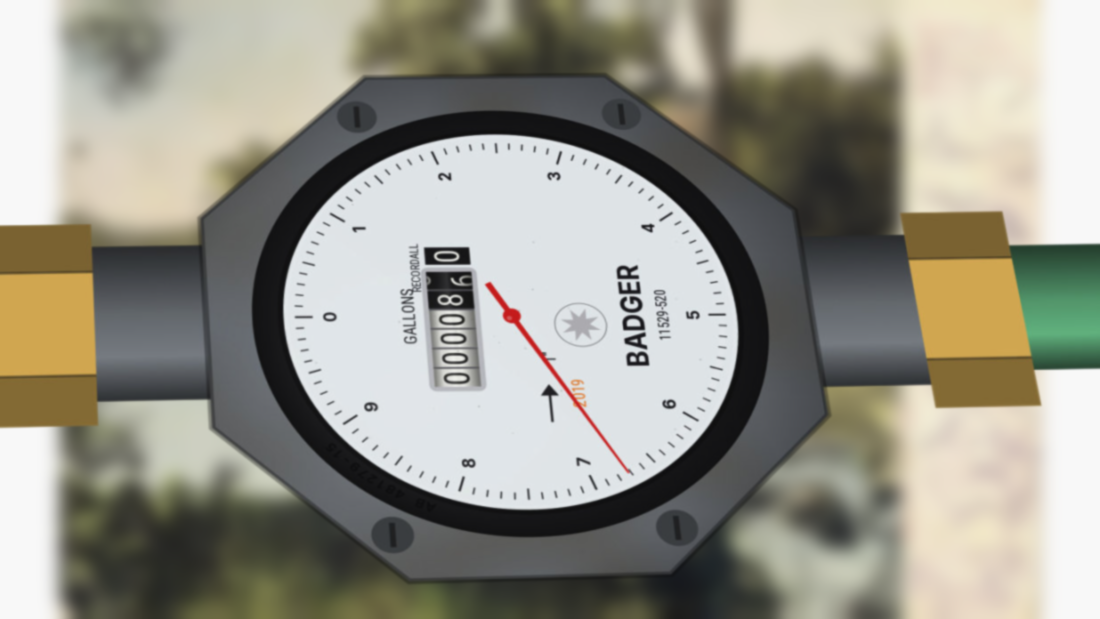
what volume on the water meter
856.7 gal
